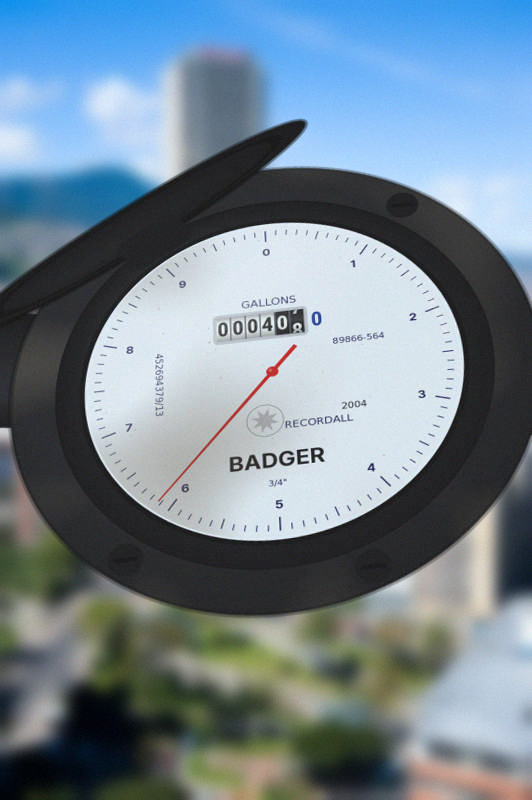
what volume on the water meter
4076.1 gal
